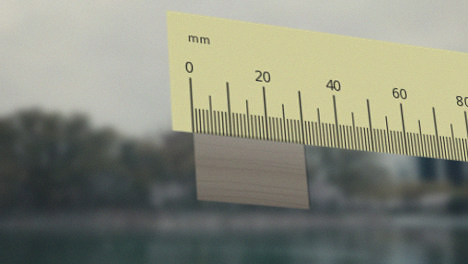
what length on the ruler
30 mm
